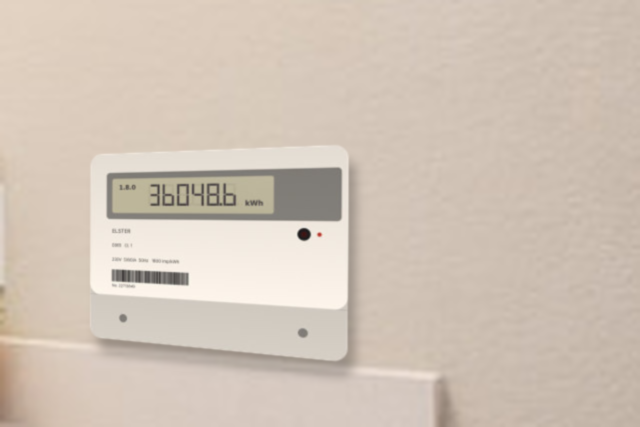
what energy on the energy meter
36048.6 kWh
